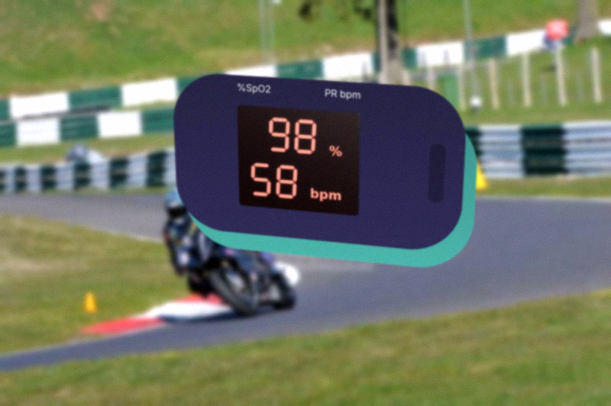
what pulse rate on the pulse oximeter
58 bpm
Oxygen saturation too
98 %
